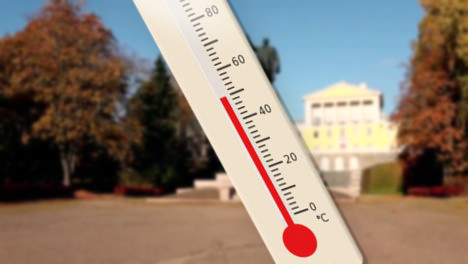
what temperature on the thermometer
50 °C
